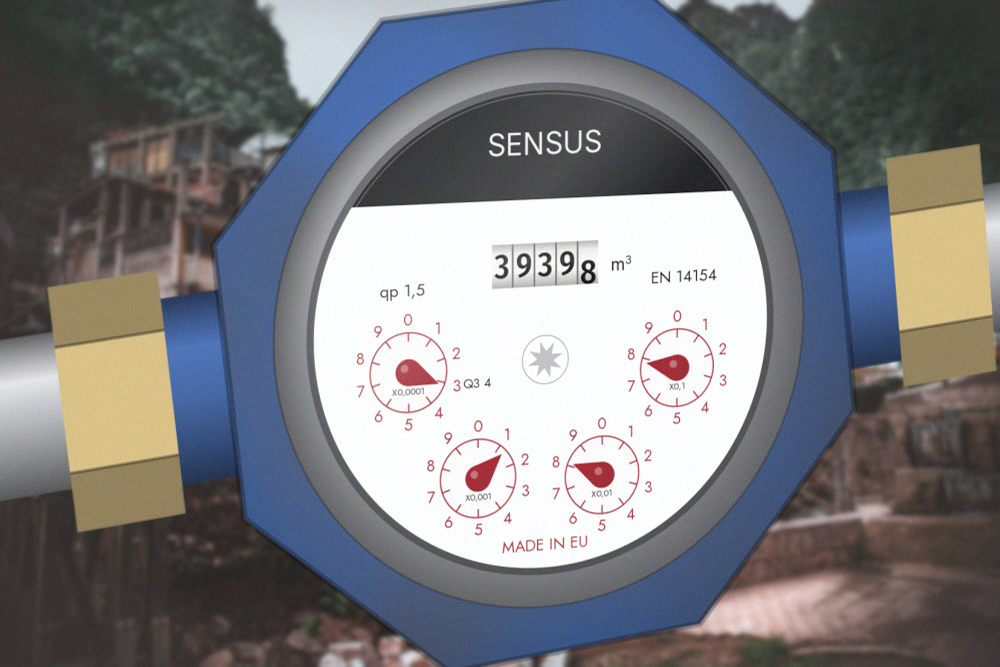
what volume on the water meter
39397.7813 m³
